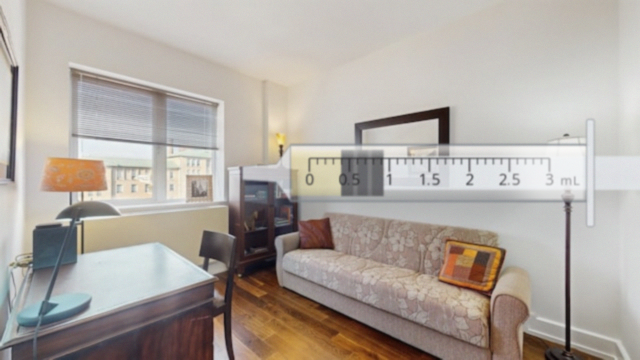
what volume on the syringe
0.4 mL
